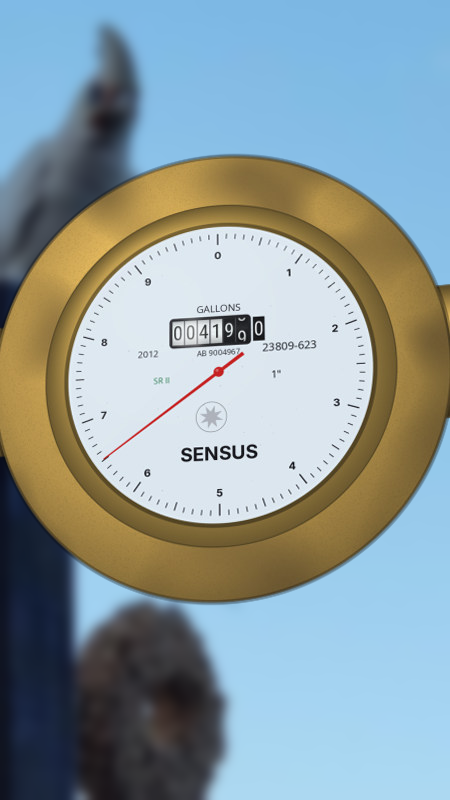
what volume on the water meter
41986.5 gal
